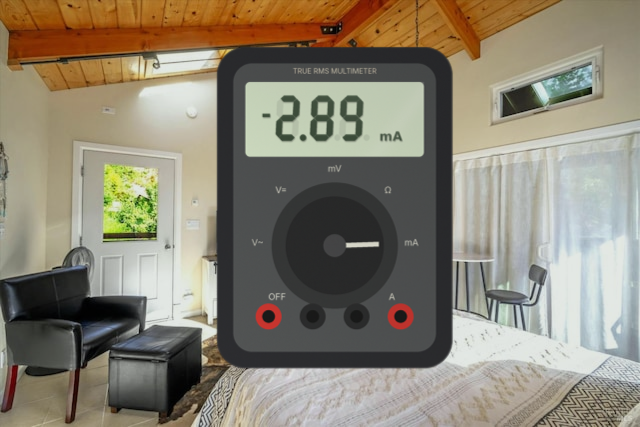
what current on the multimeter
-2.89 mA
